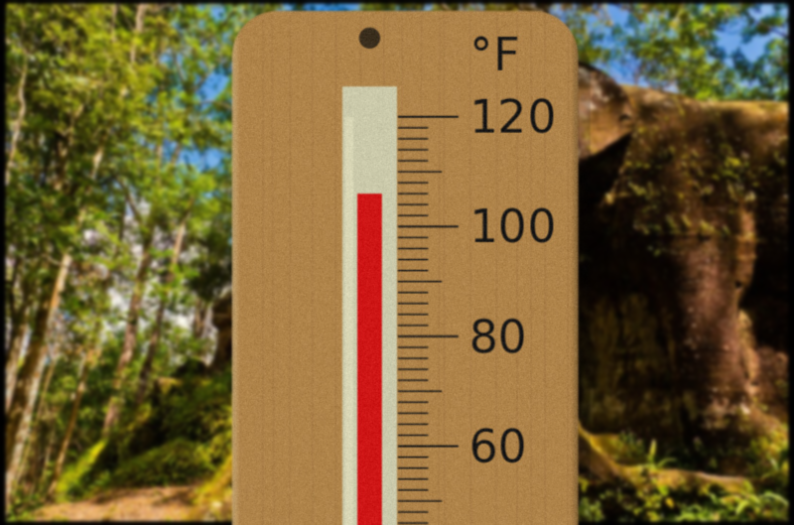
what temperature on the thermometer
106 °F
